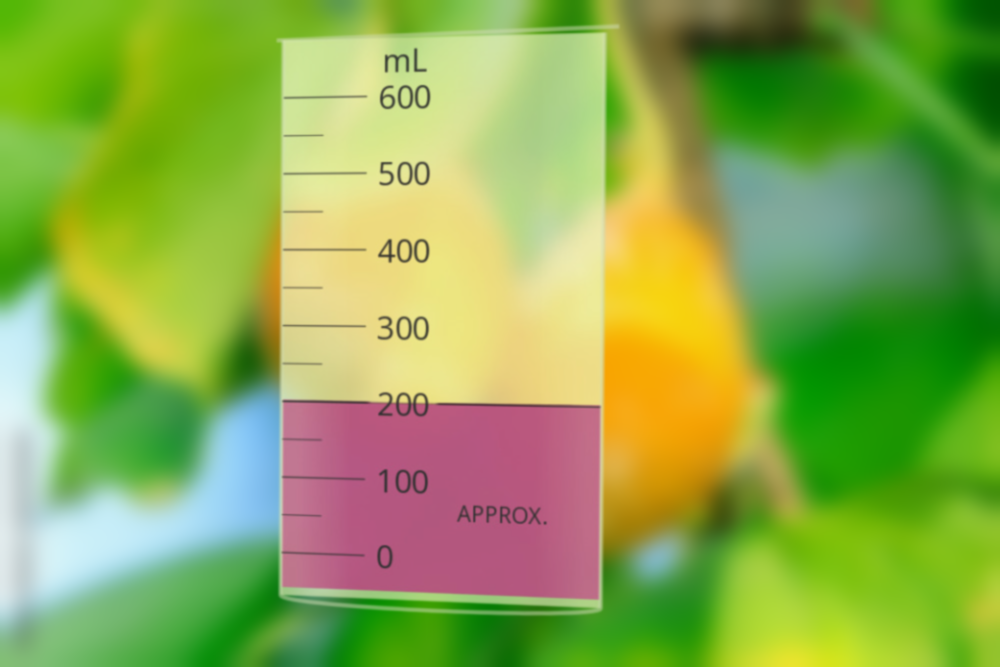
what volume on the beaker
200 mL
